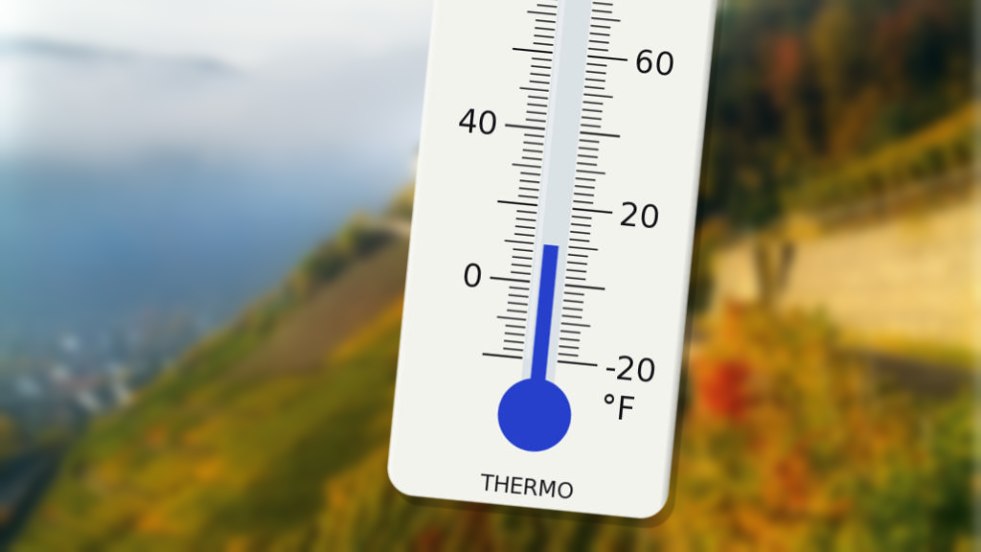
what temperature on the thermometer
10 °F
